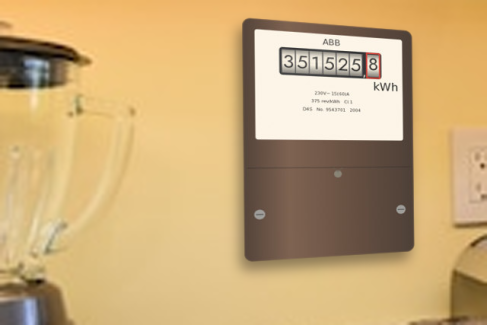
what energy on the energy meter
351525.8 kWh
